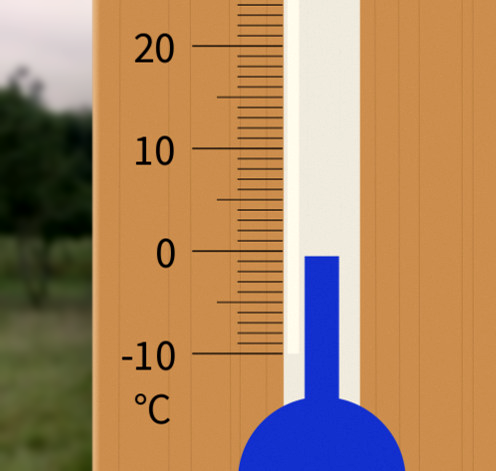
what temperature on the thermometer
-0.5 °C
